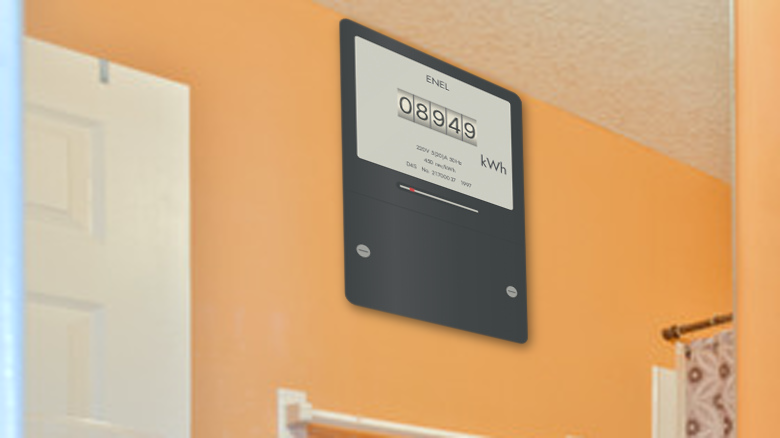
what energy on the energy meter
8949 kWh
